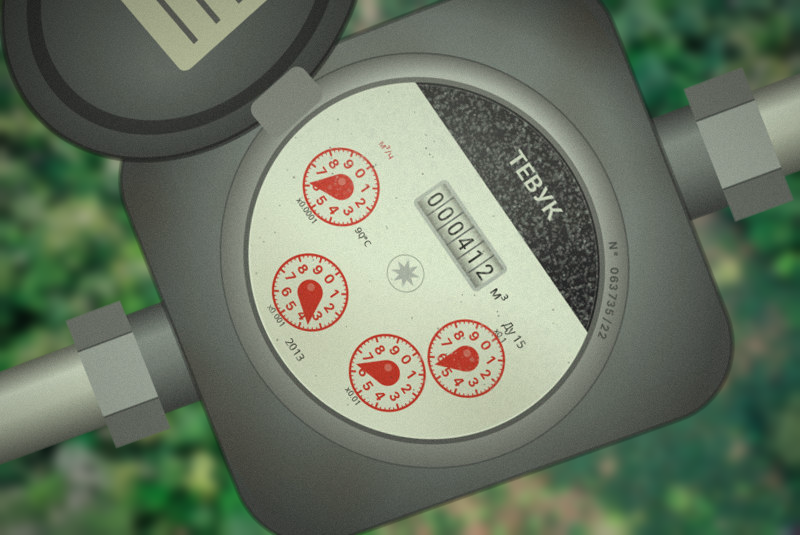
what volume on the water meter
412.5636 m³
